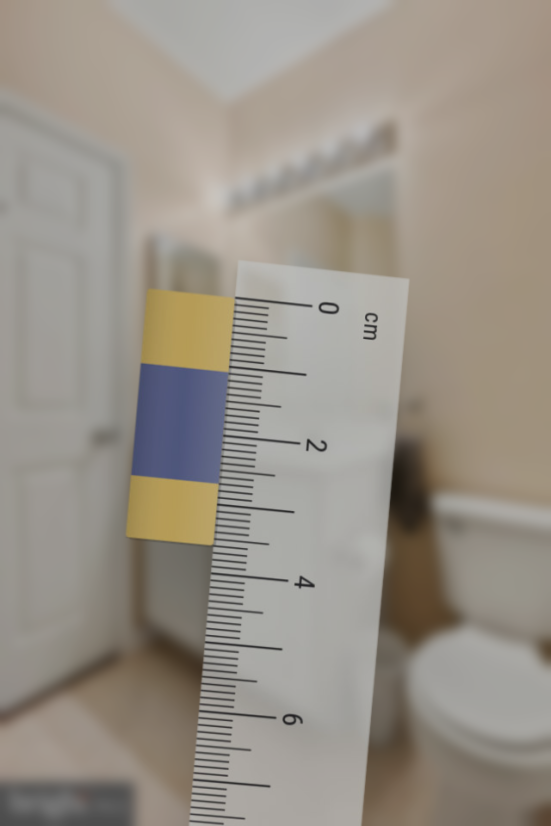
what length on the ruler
3.6 cm
